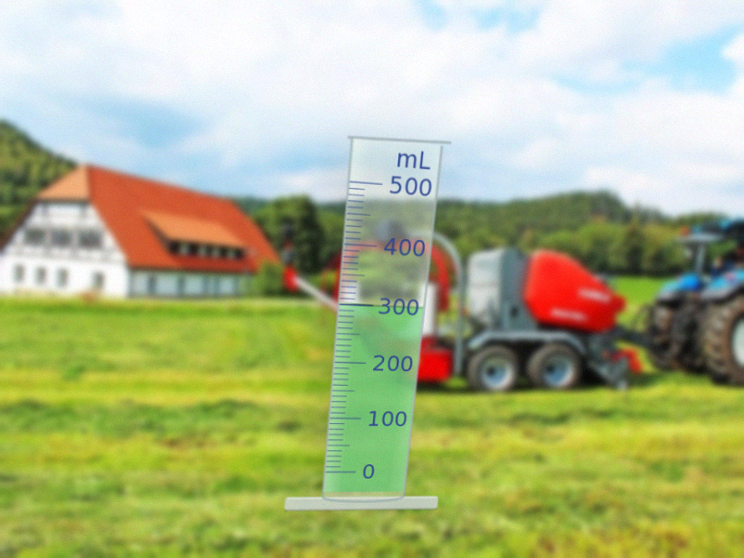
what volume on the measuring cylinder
300 mL
